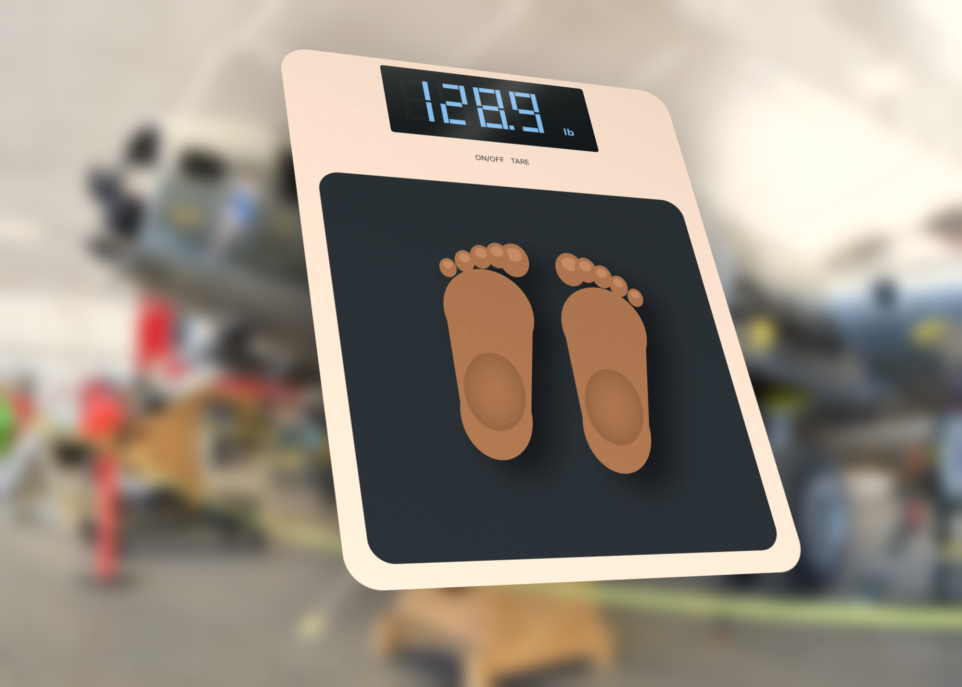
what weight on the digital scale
128.9 lb
